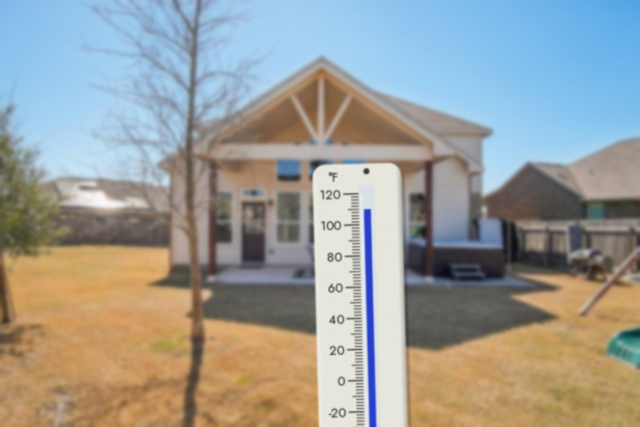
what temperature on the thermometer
110 °F
